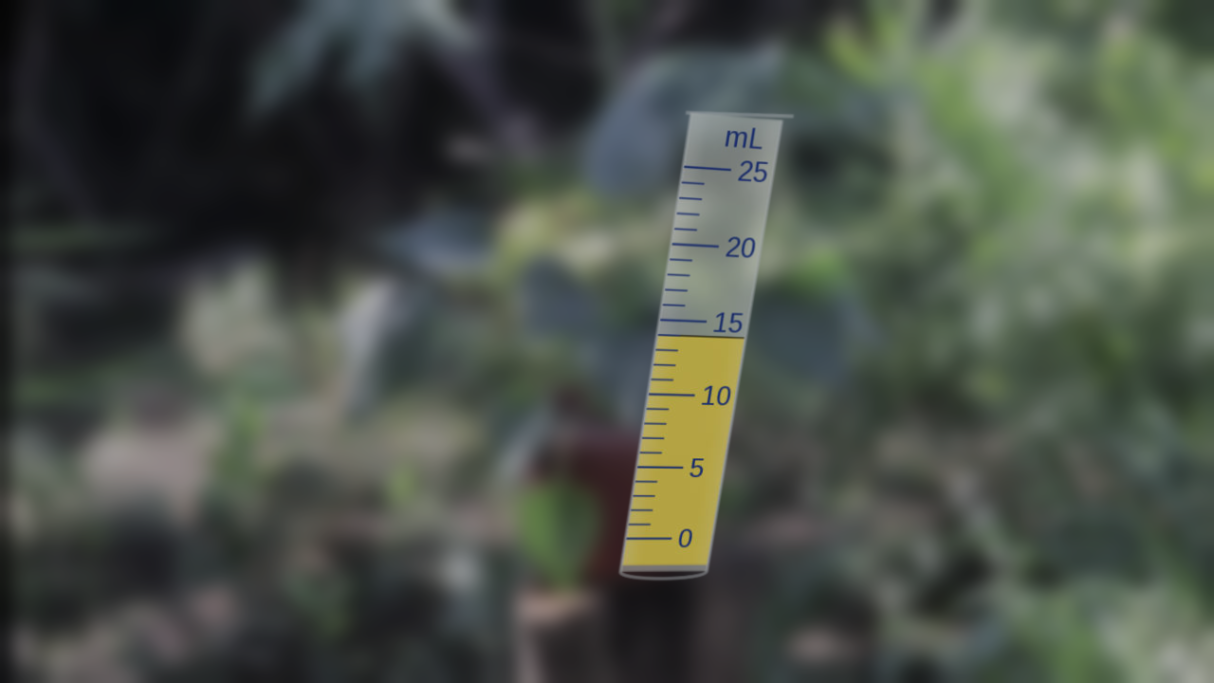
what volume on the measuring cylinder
14 mL
